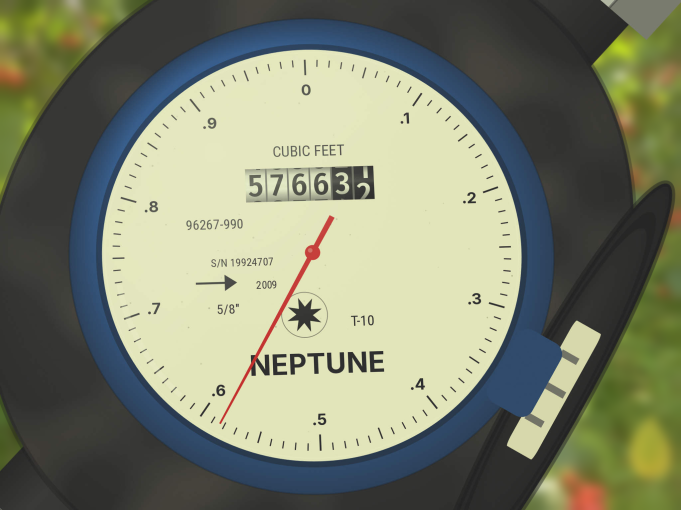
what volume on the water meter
576631.58 ft³
